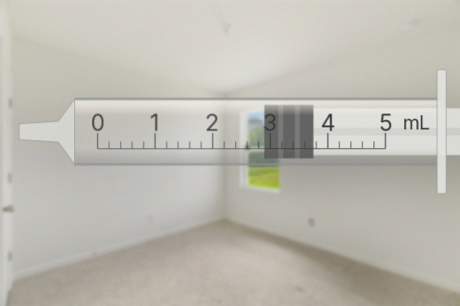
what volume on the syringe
2.9 mL
